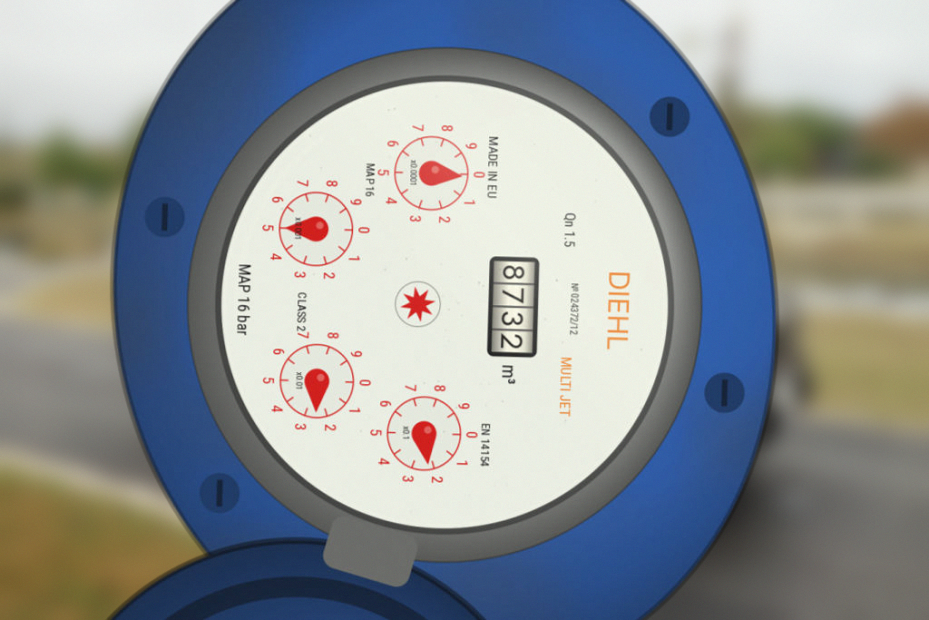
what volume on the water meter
8732.2250 m³
